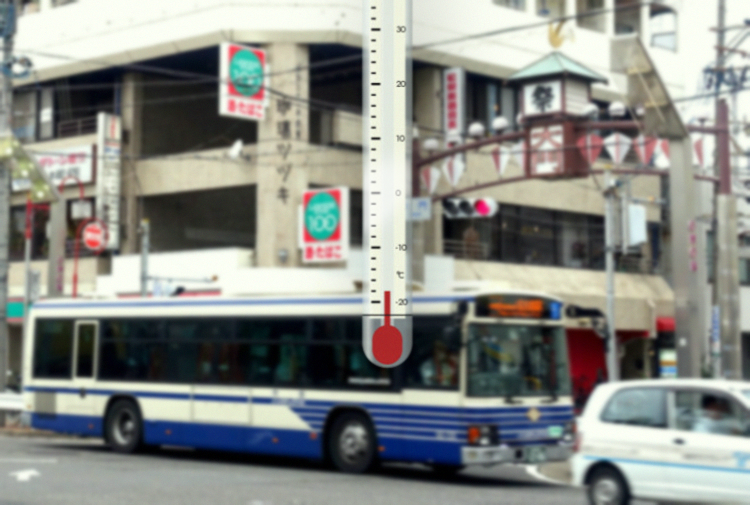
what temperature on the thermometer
-18 °C
